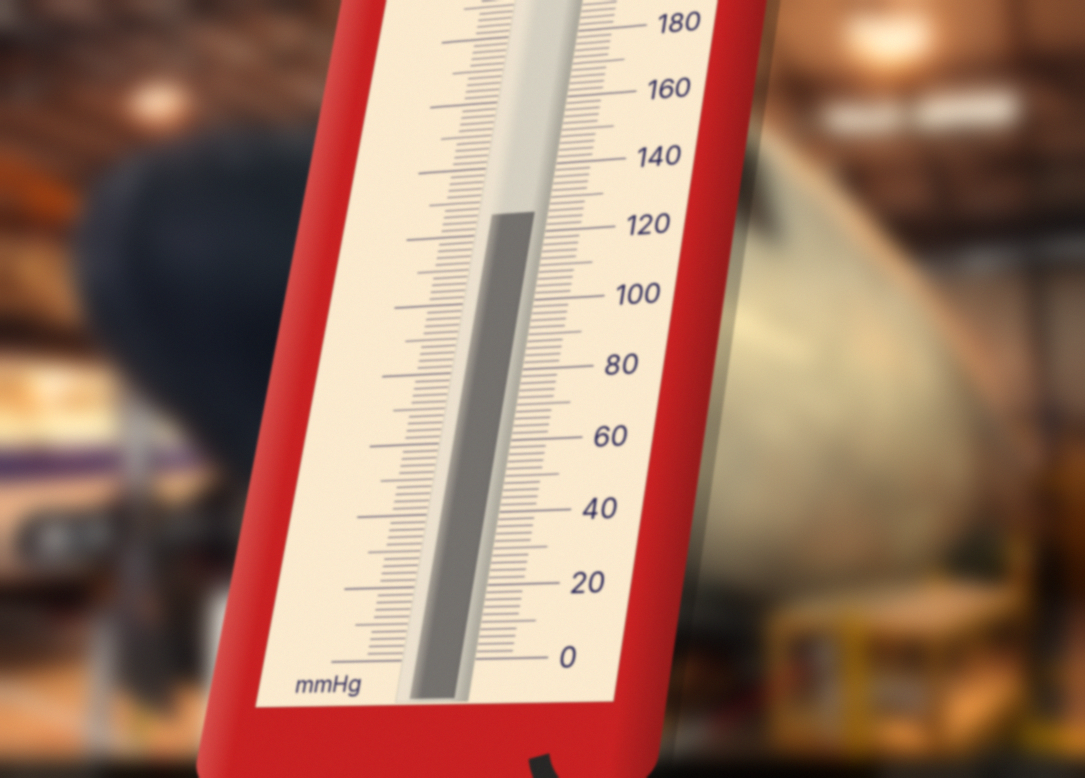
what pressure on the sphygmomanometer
126 mmHg
